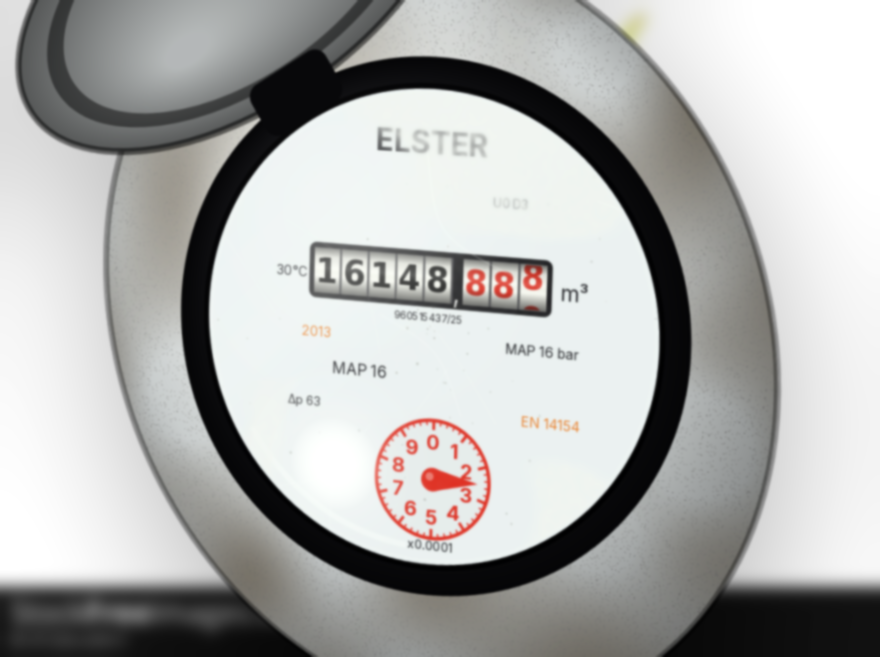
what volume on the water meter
16148.8882 m³
